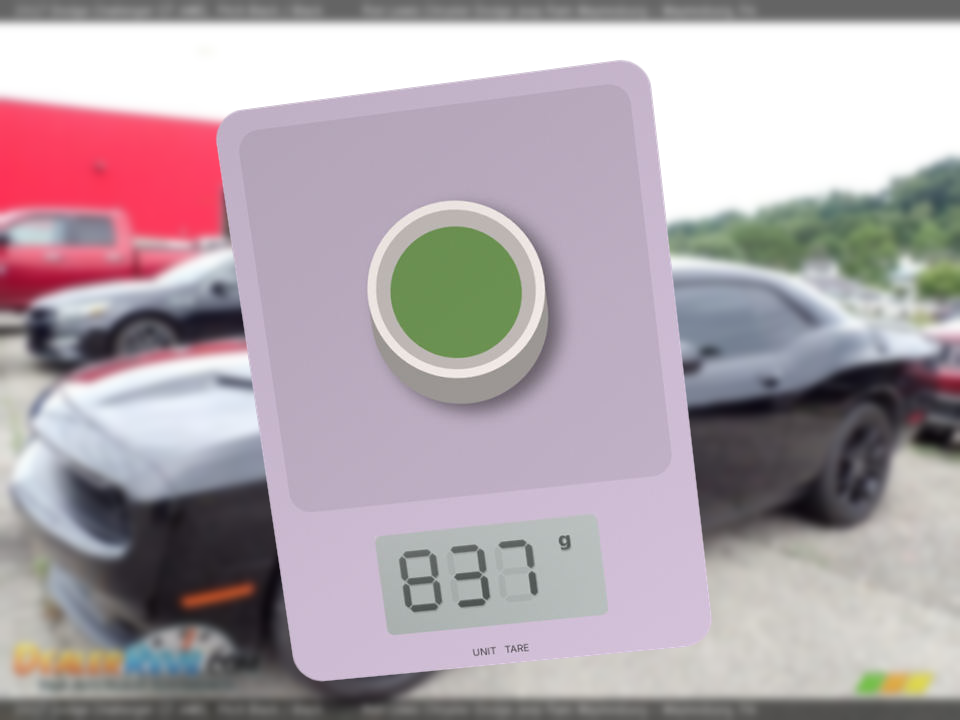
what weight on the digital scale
837 g
